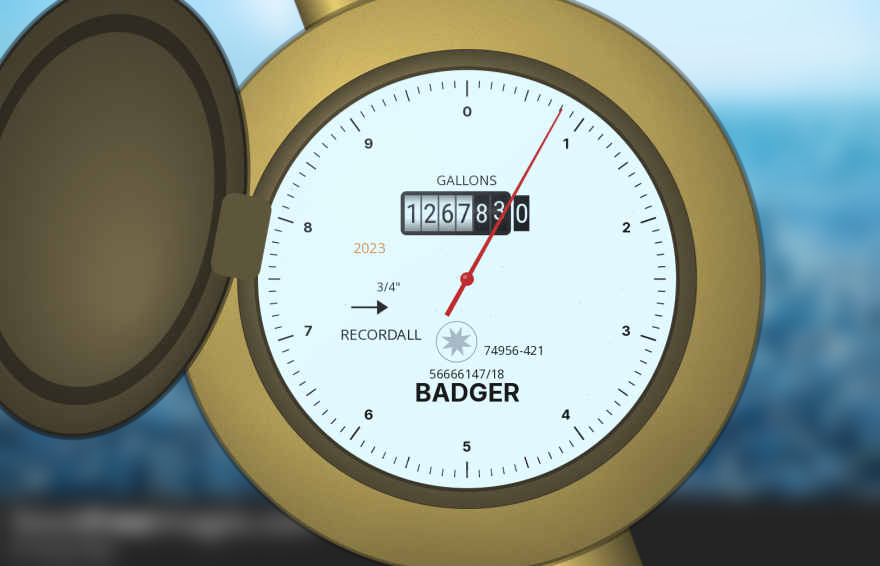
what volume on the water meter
1267830.8 gal
